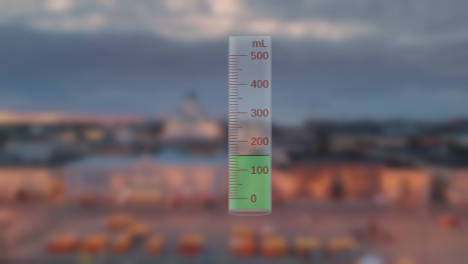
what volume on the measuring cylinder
150 mL
